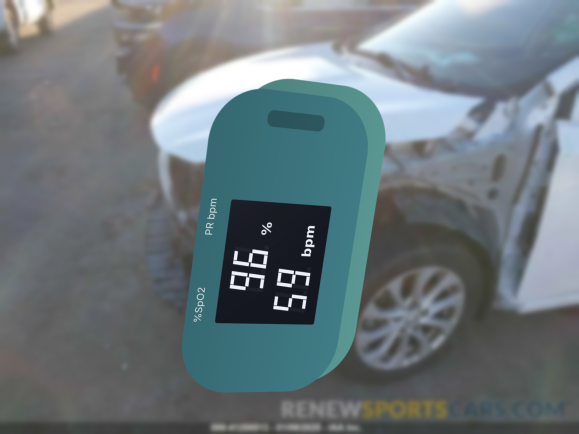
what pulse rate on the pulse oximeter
59 bpm
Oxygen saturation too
96 %
